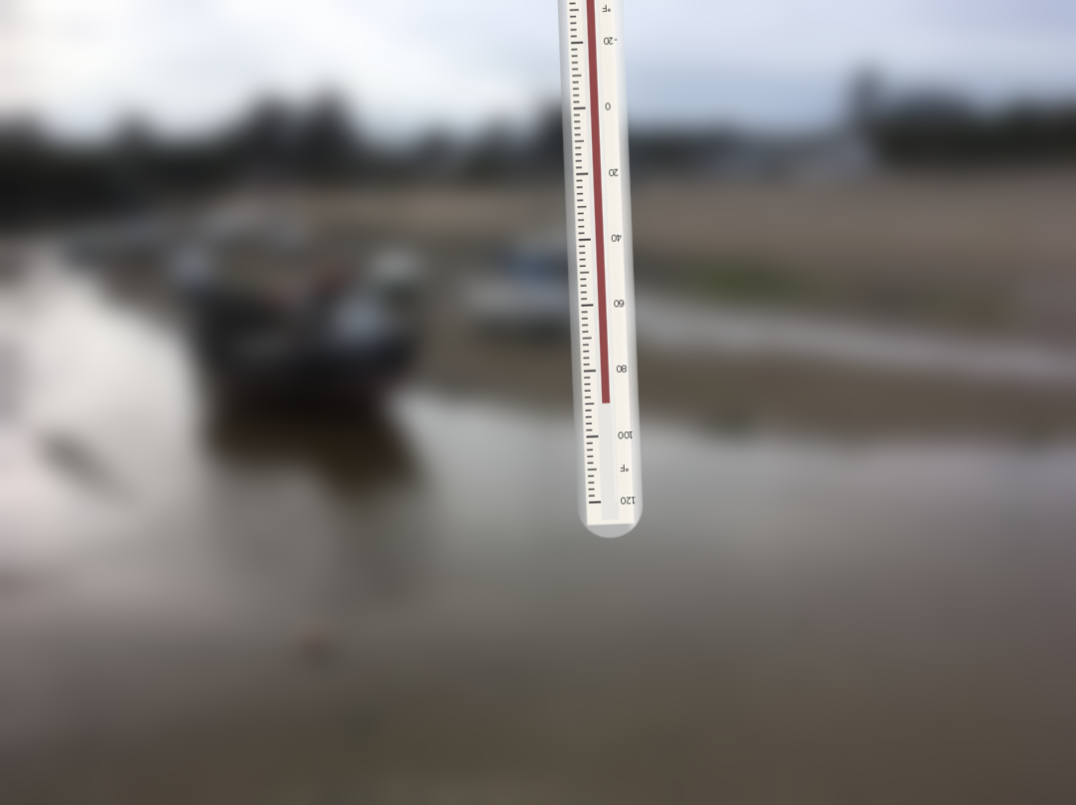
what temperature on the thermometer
90 °F
